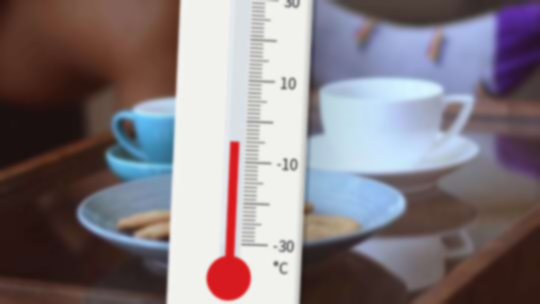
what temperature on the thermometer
-5 °C
